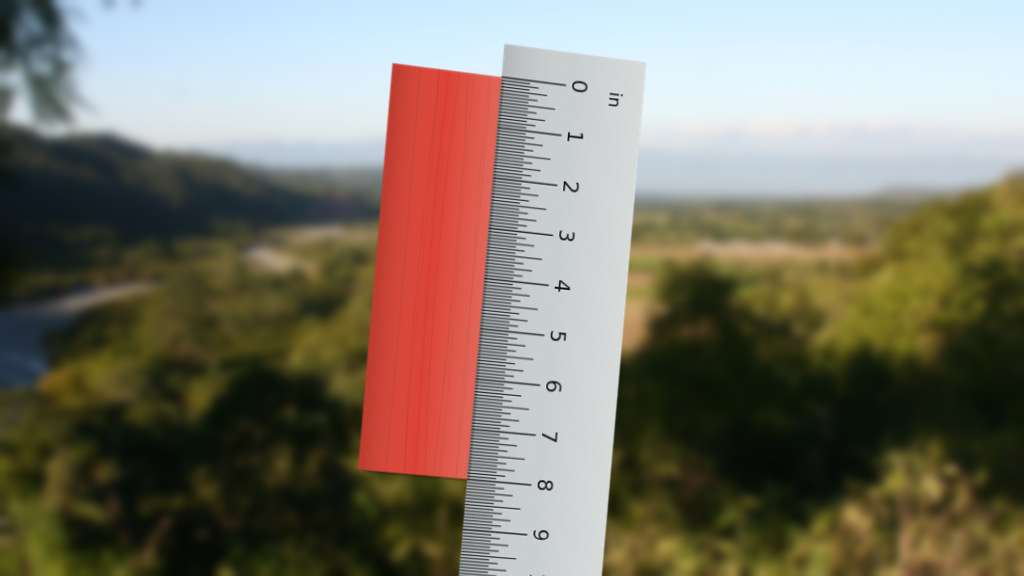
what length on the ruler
8 in
